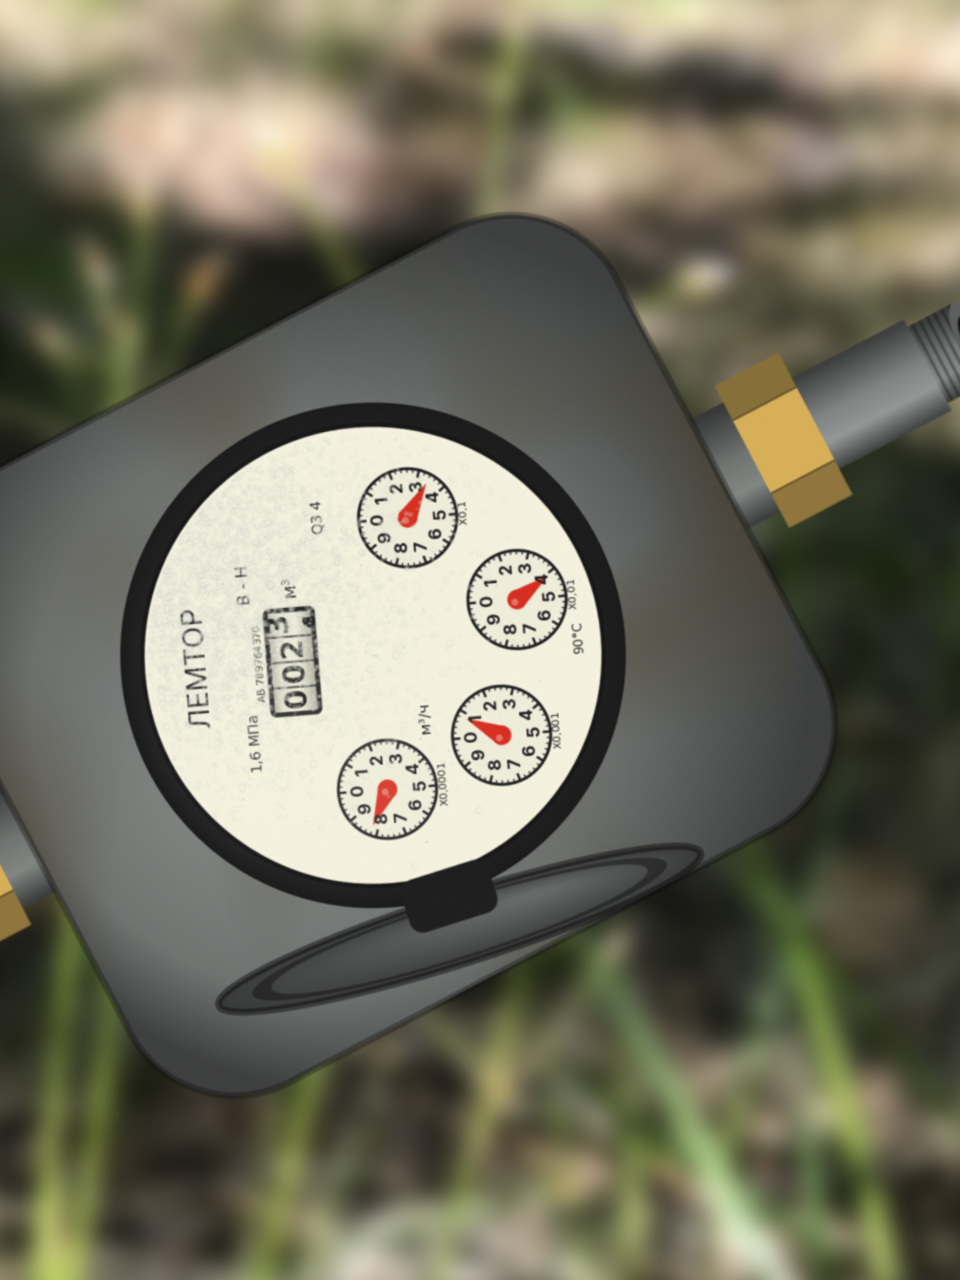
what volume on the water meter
23.3408 m³
